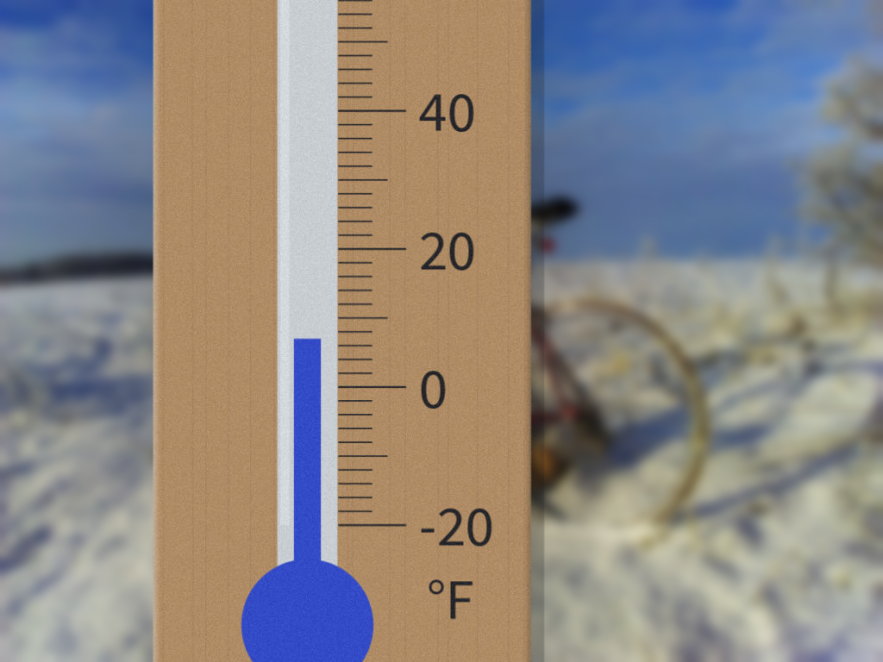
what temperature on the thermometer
7 °F
